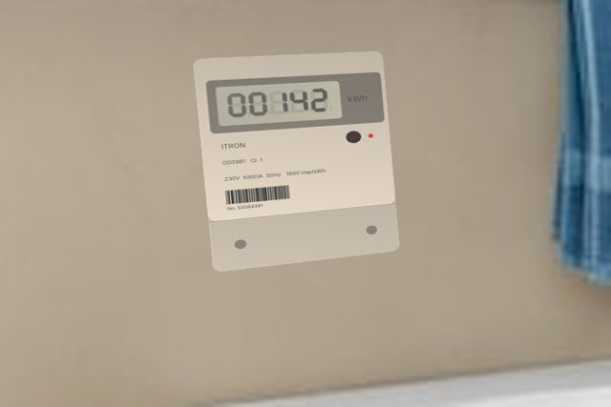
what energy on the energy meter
142 kWh
